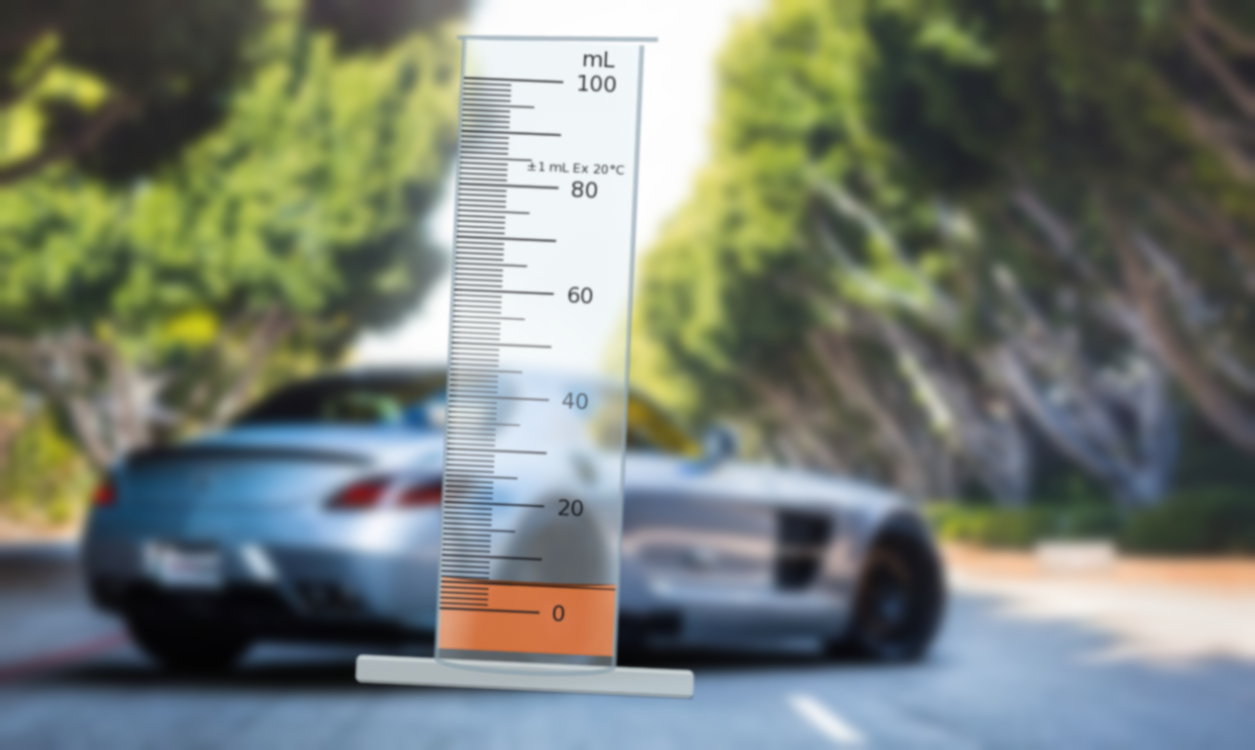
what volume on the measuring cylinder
5 mL
